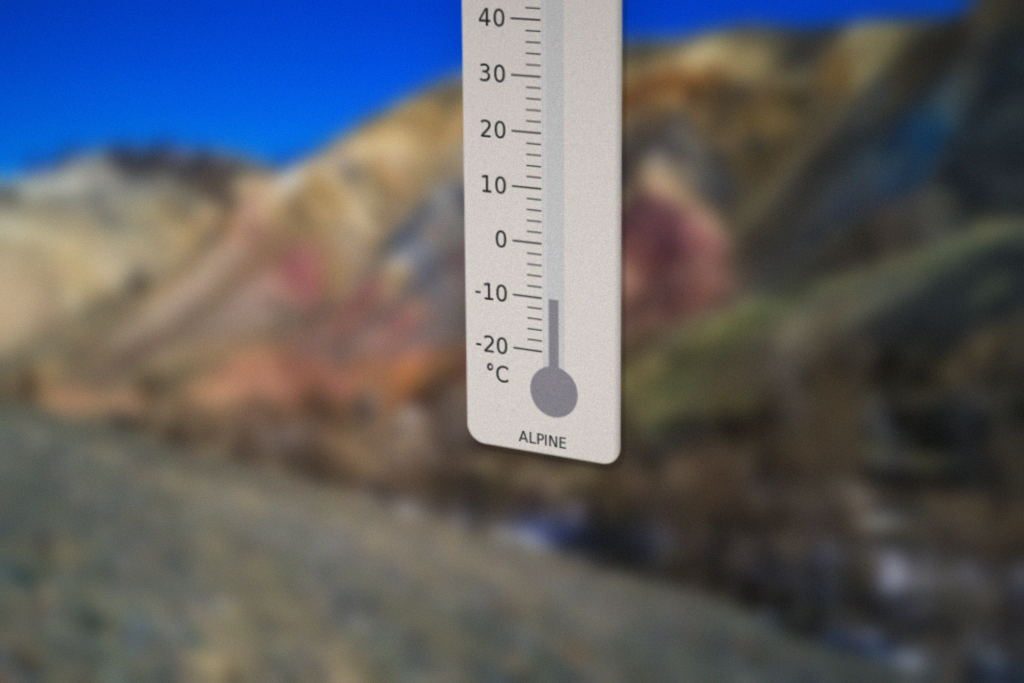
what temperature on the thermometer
-10 °C
